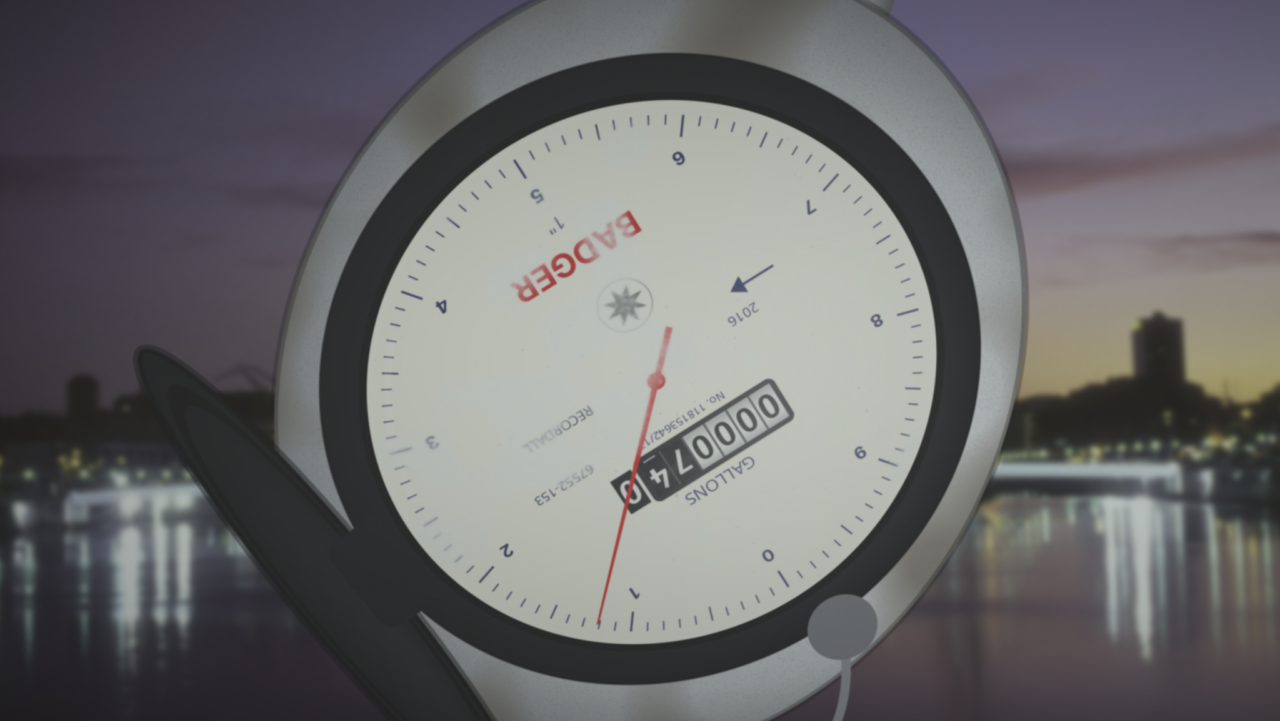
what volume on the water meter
741.2 gal
